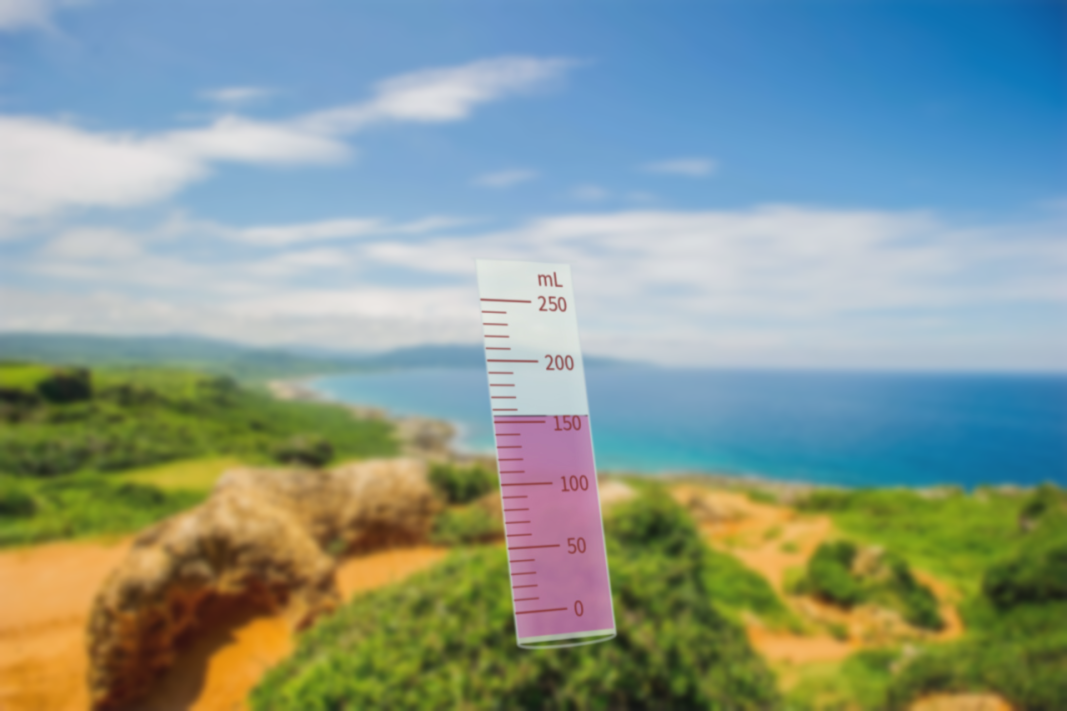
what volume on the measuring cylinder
155 mL
